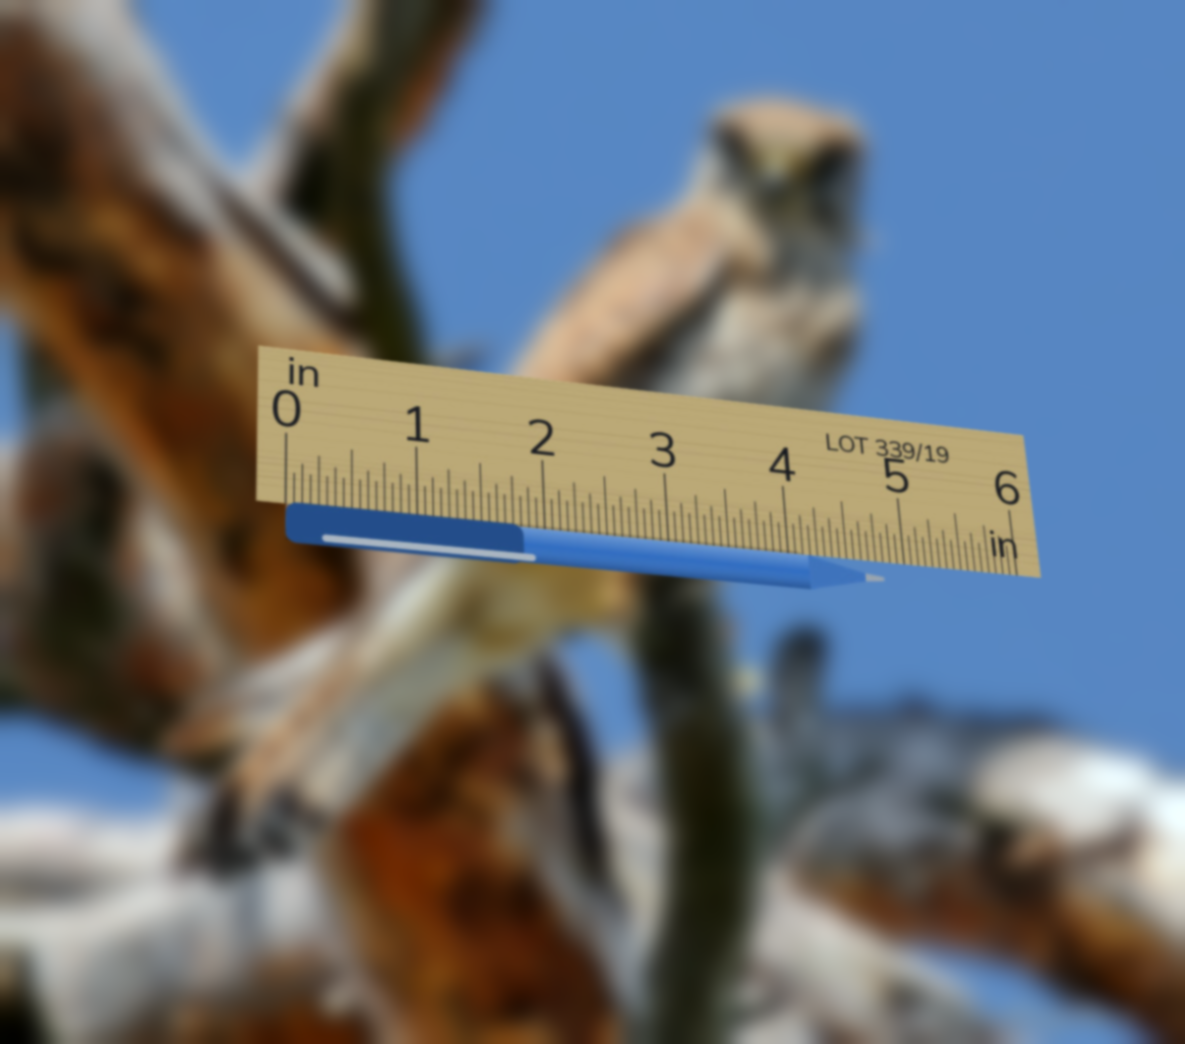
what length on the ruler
4.8125 in
